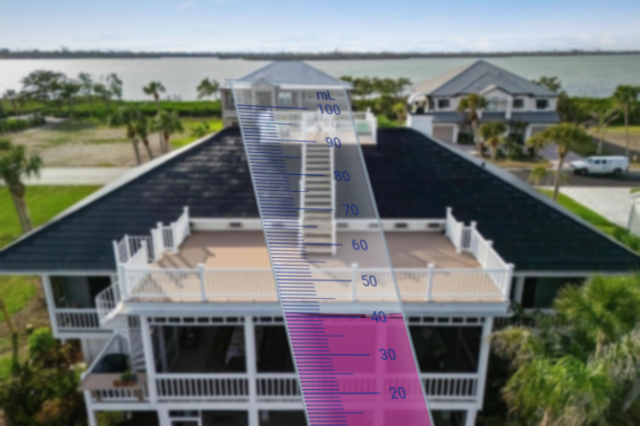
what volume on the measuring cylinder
40 mL
